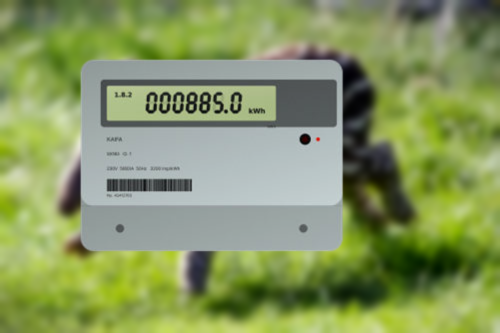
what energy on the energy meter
885.0 kWh
